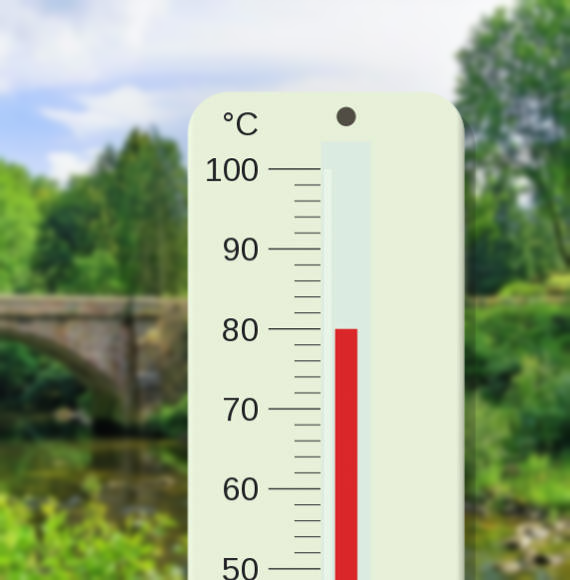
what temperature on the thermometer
80 °C
